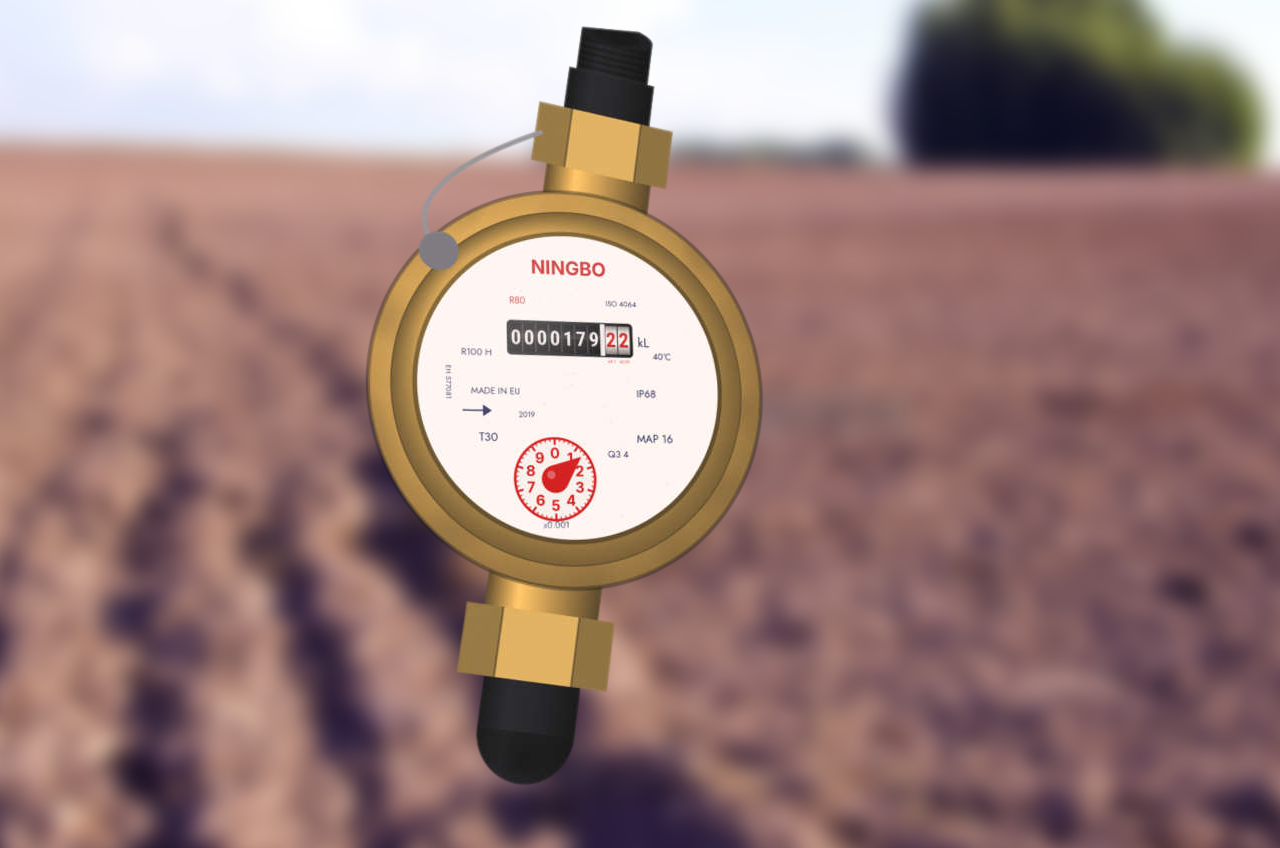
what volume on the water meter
179.221 kL
